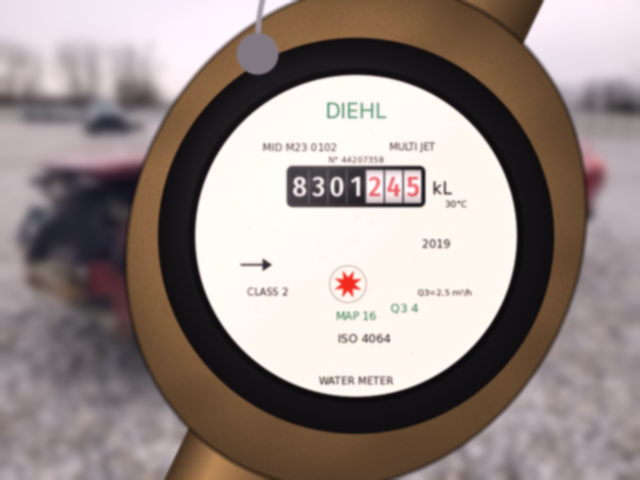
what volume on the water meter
8301.245 kL
